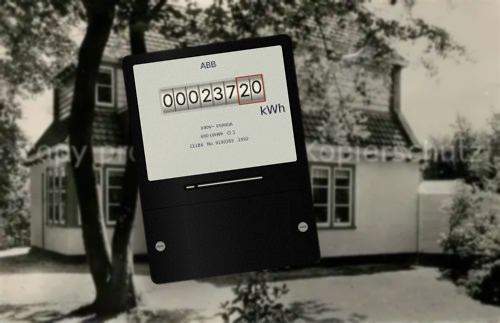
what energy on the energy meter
237.20 kWh
